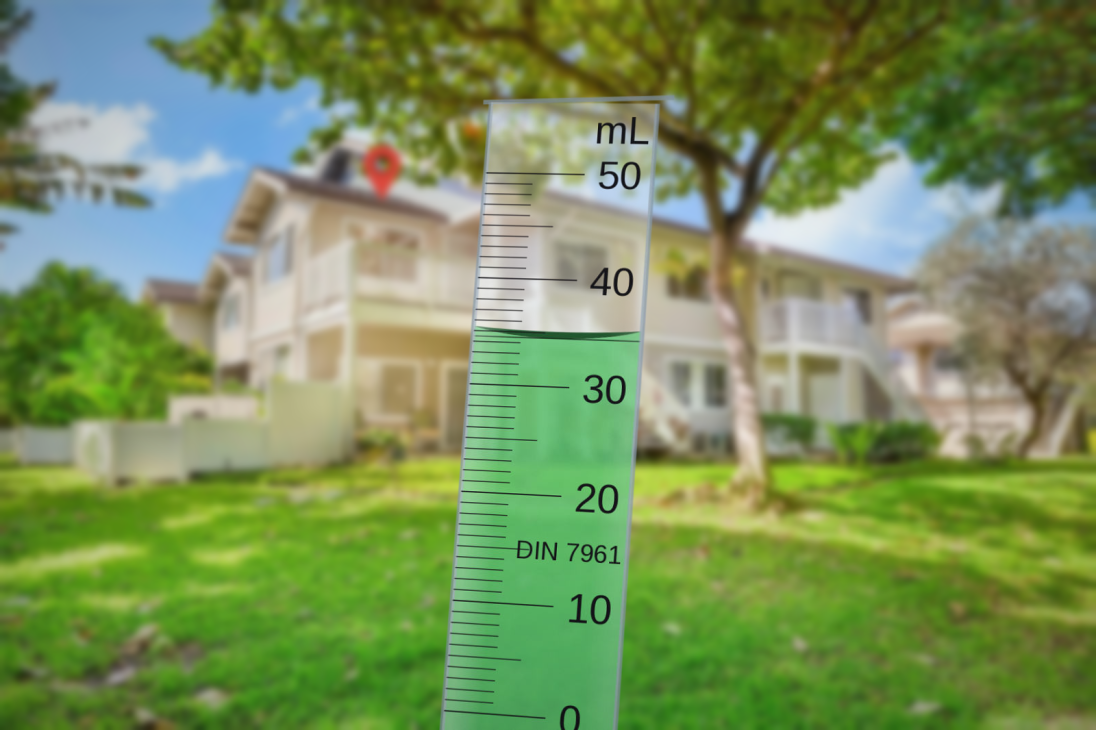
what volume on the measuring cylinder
34.5 mL
